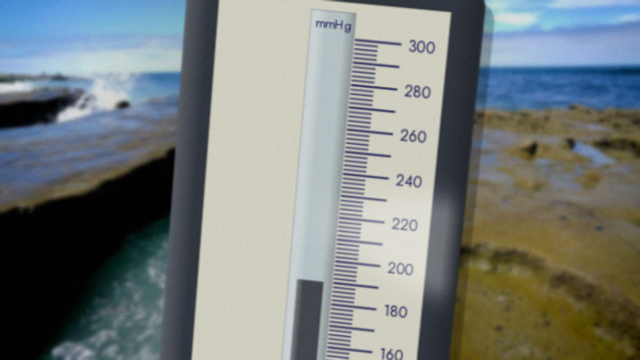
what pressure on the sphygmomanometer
190 mmHg
